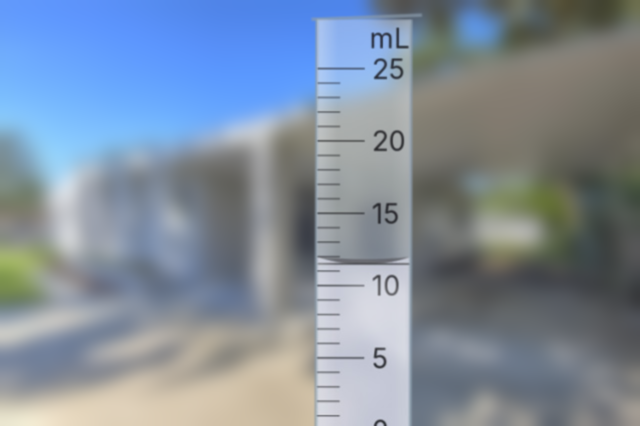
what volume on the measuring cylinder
11.5 mL
